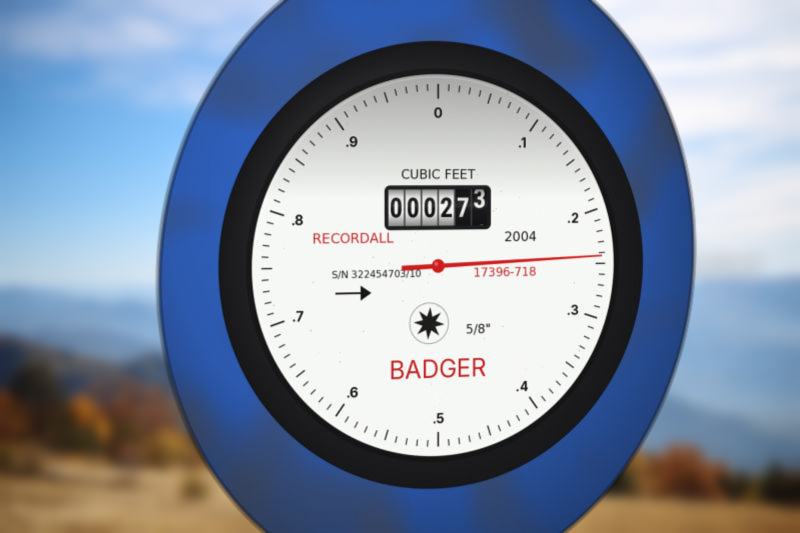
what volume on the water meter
273.24 ft³
